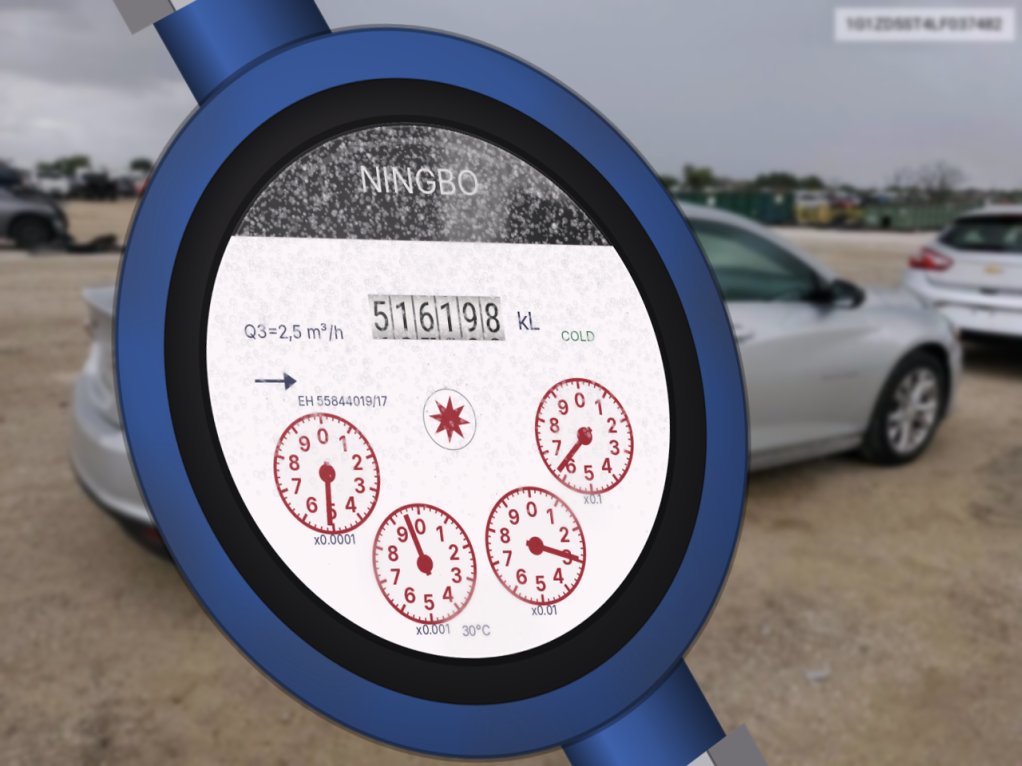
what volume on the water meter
516198.6295 kL
